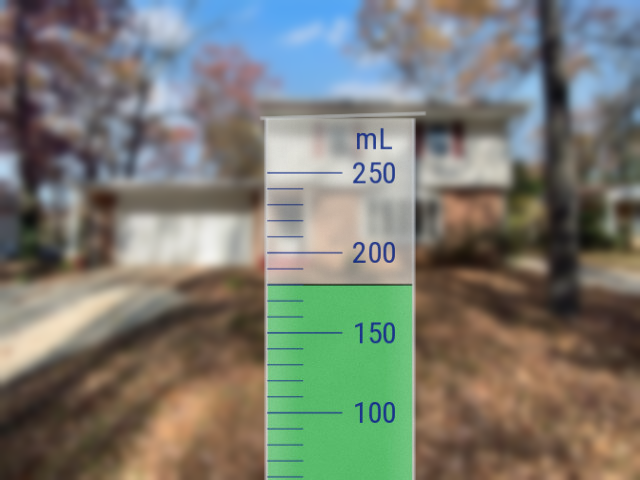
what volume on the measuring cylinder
180 mL
